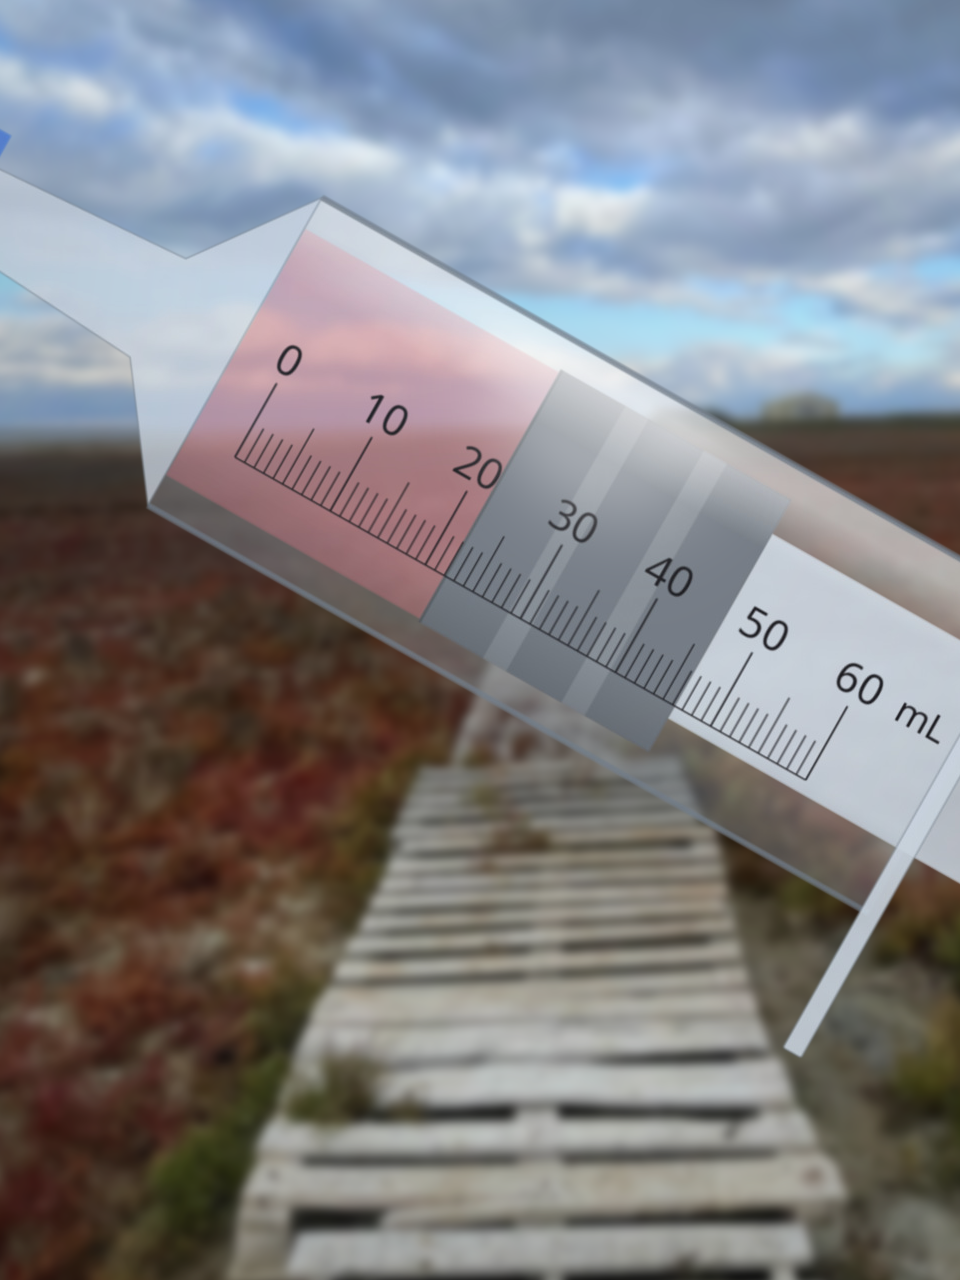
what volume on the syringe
22 mL
